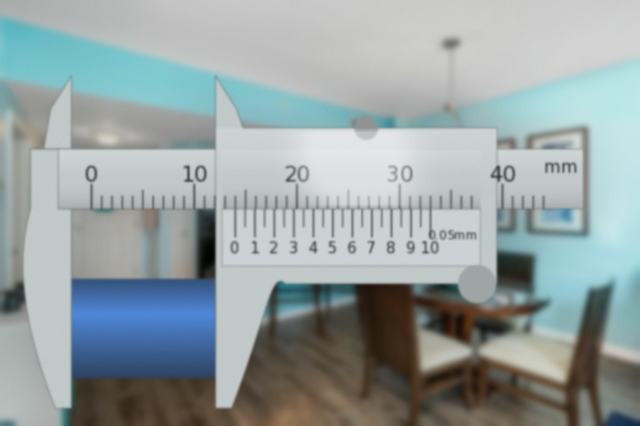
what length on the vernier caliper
14.0 mm
